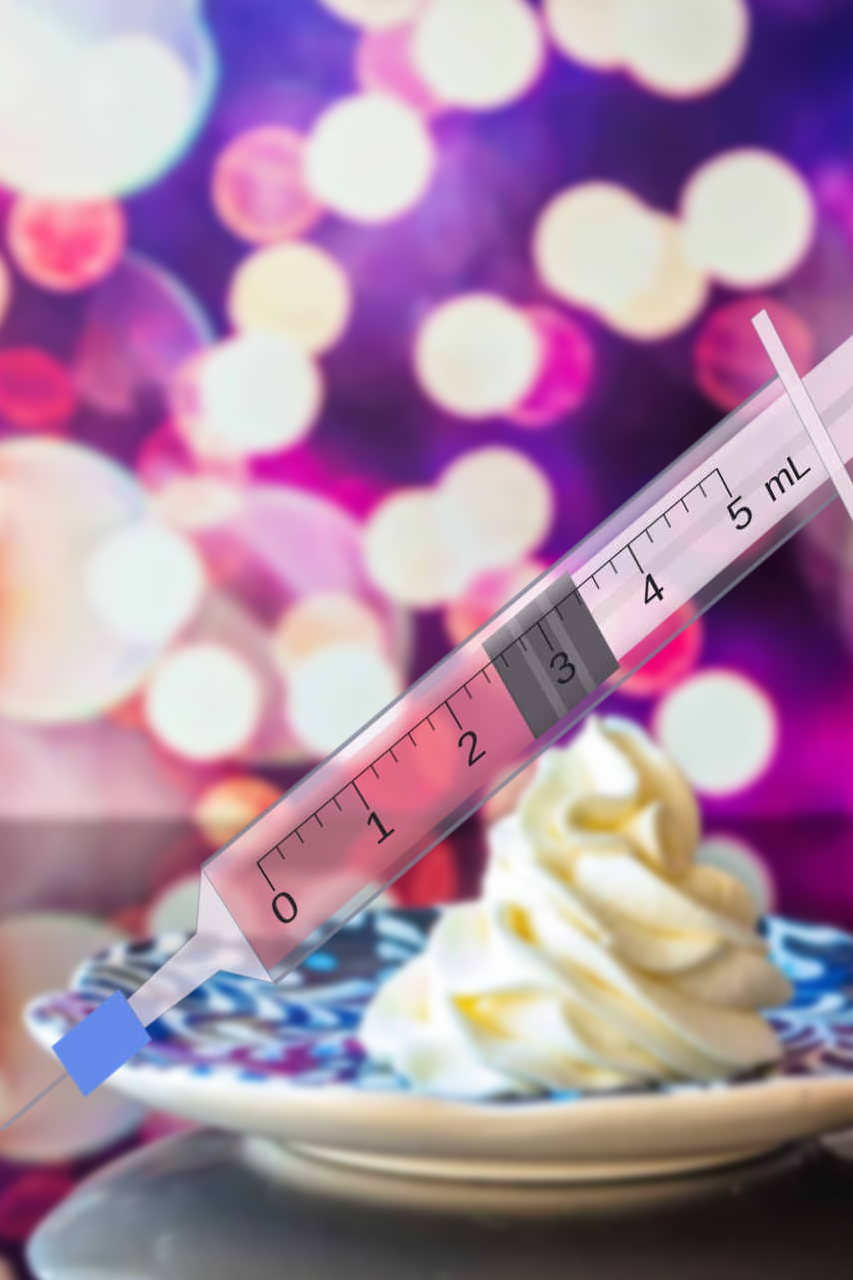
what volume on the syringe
2.5 mL
